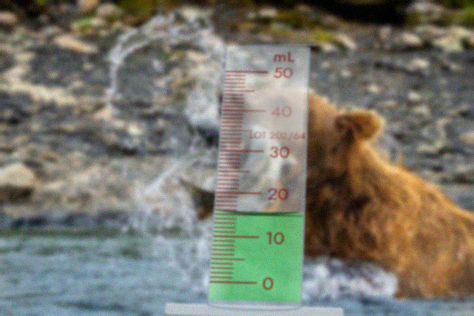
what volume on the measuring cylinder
15 mL
